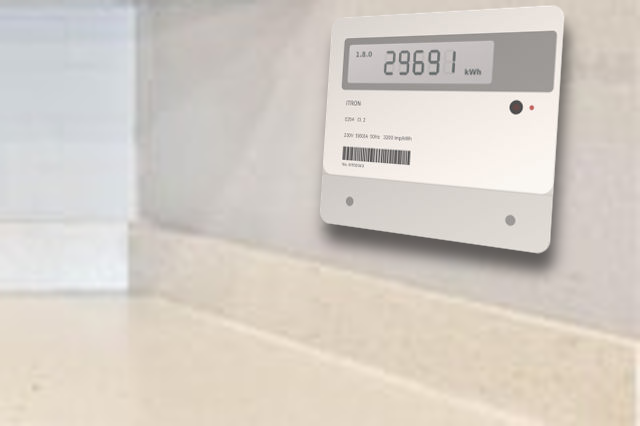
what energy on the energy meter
29691 kWh
